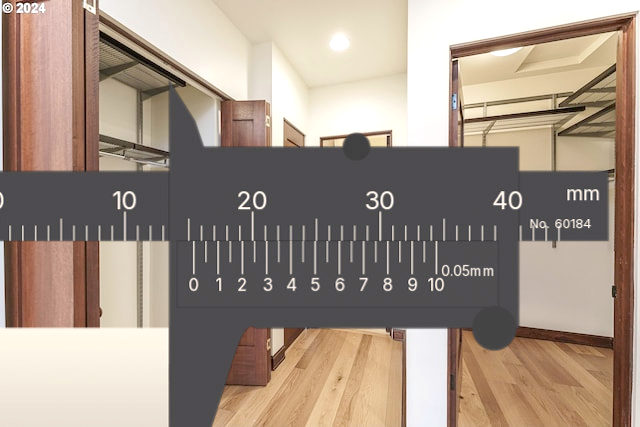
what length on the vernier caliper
15.4 mm
